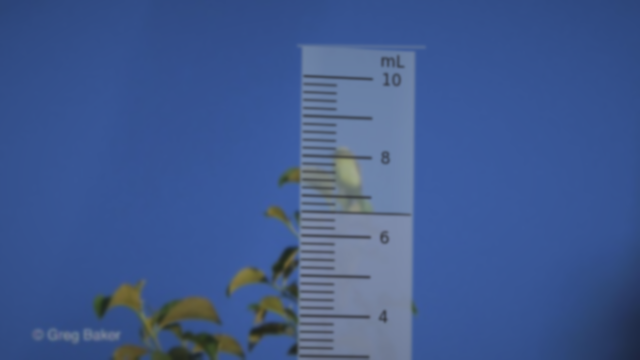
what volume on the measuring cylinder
6.6 mL
